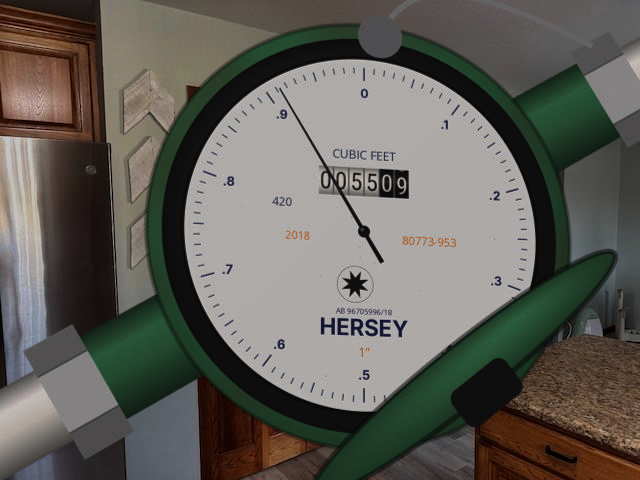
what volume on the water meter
5508.91 ft³
